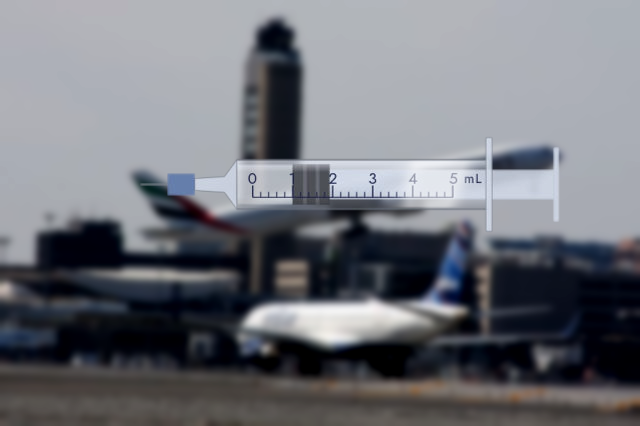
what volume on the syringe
1 mL
